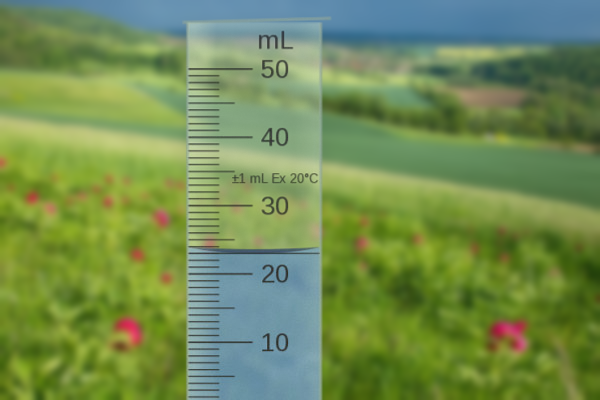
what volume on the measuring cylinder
23 mL
